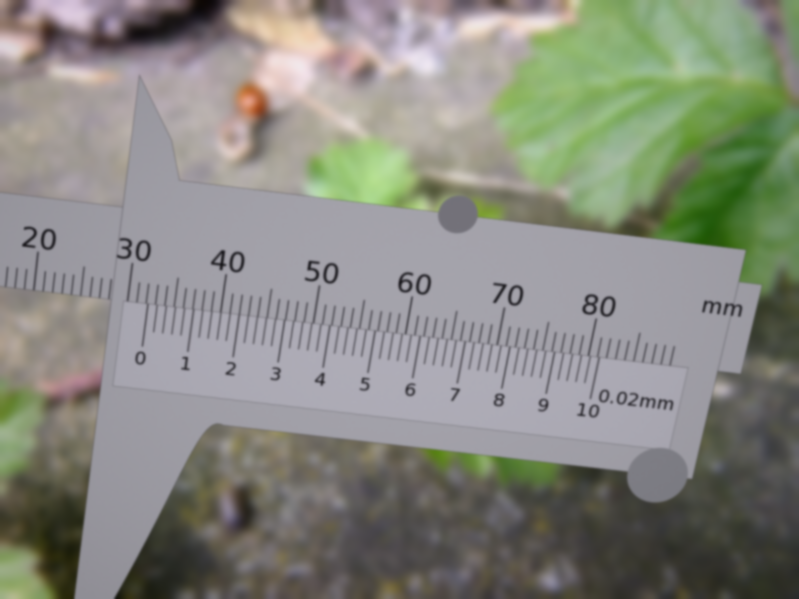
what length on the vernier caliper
32.2 mm
